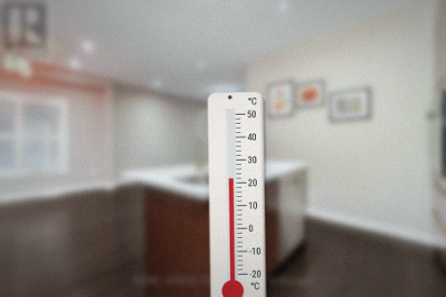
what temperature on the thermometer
22 °C
